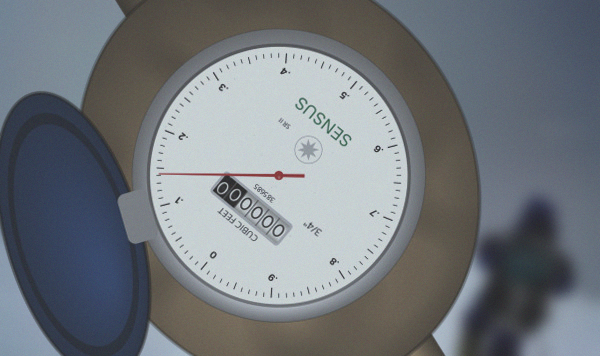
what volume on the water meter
0.14 ft³
